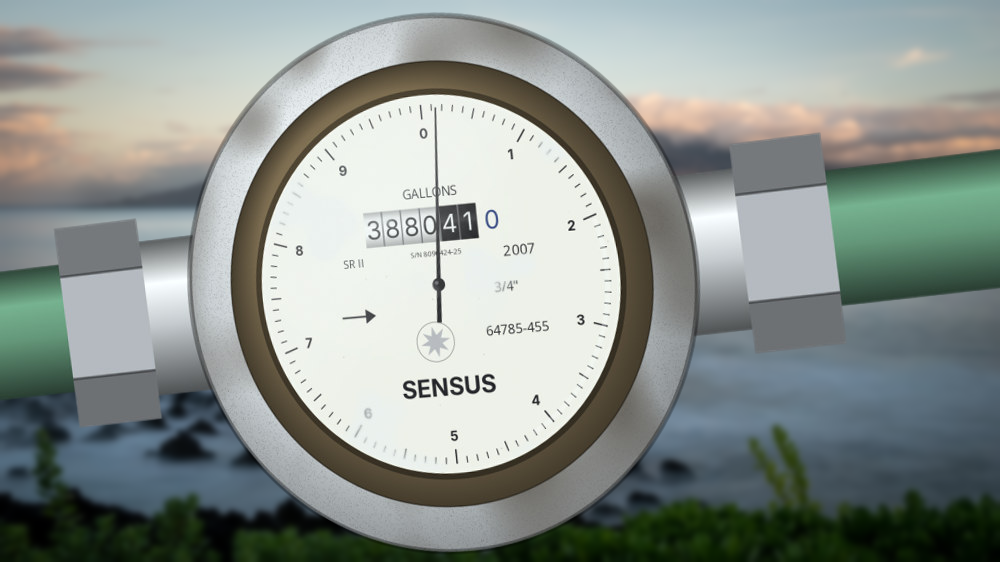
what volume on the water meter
3880410.1 gal
